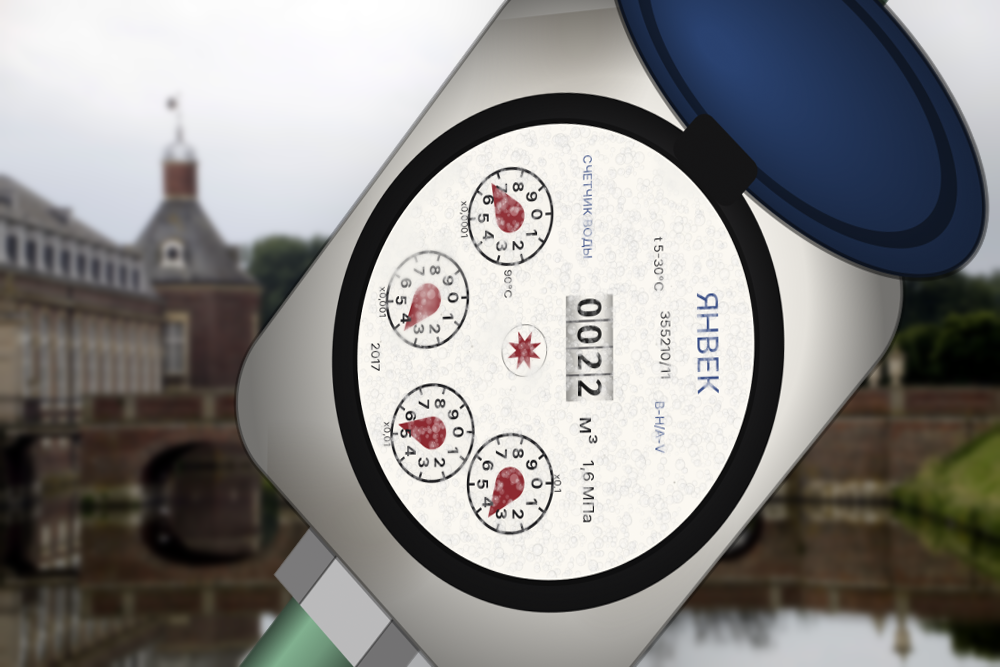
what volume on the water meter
22.3536 m³
